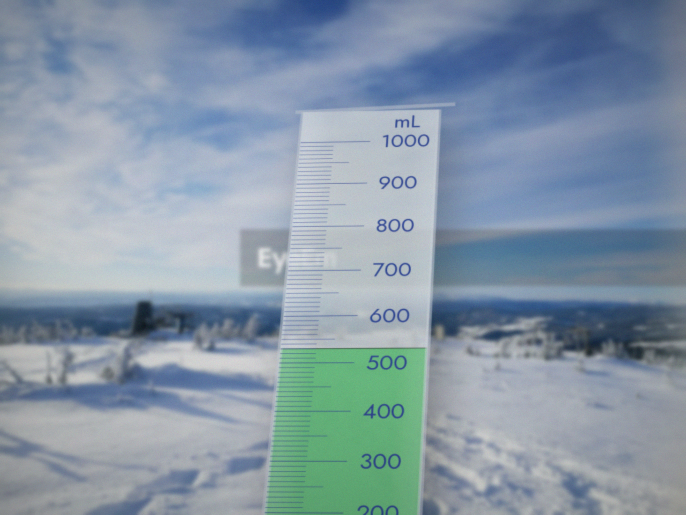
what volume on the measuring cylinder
530 mL
